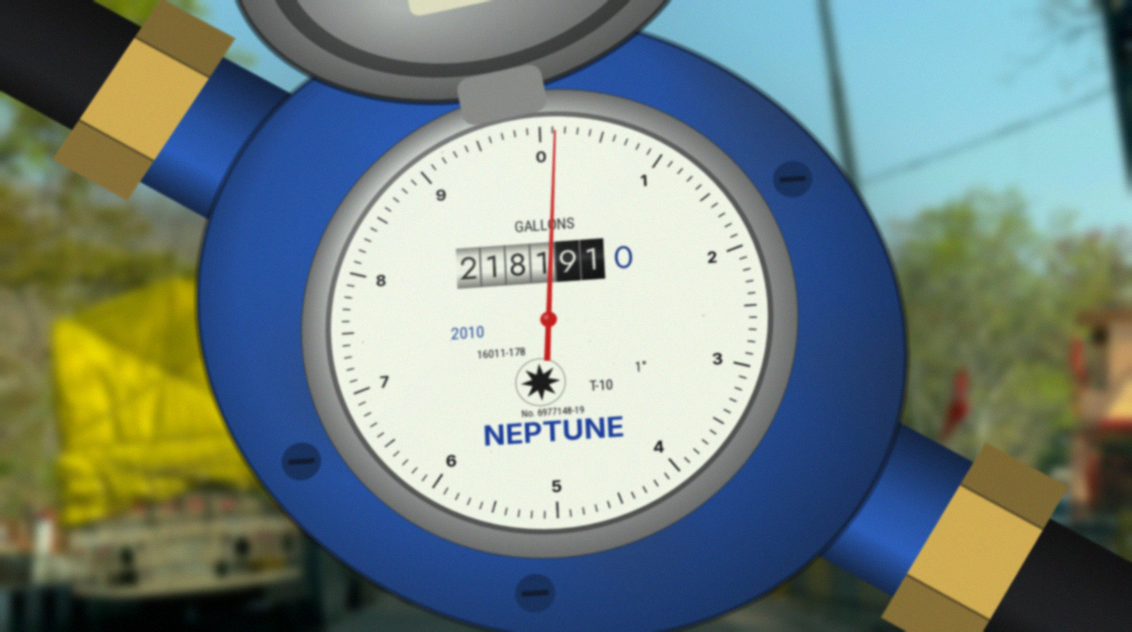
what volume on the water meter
2181910.1 gal
